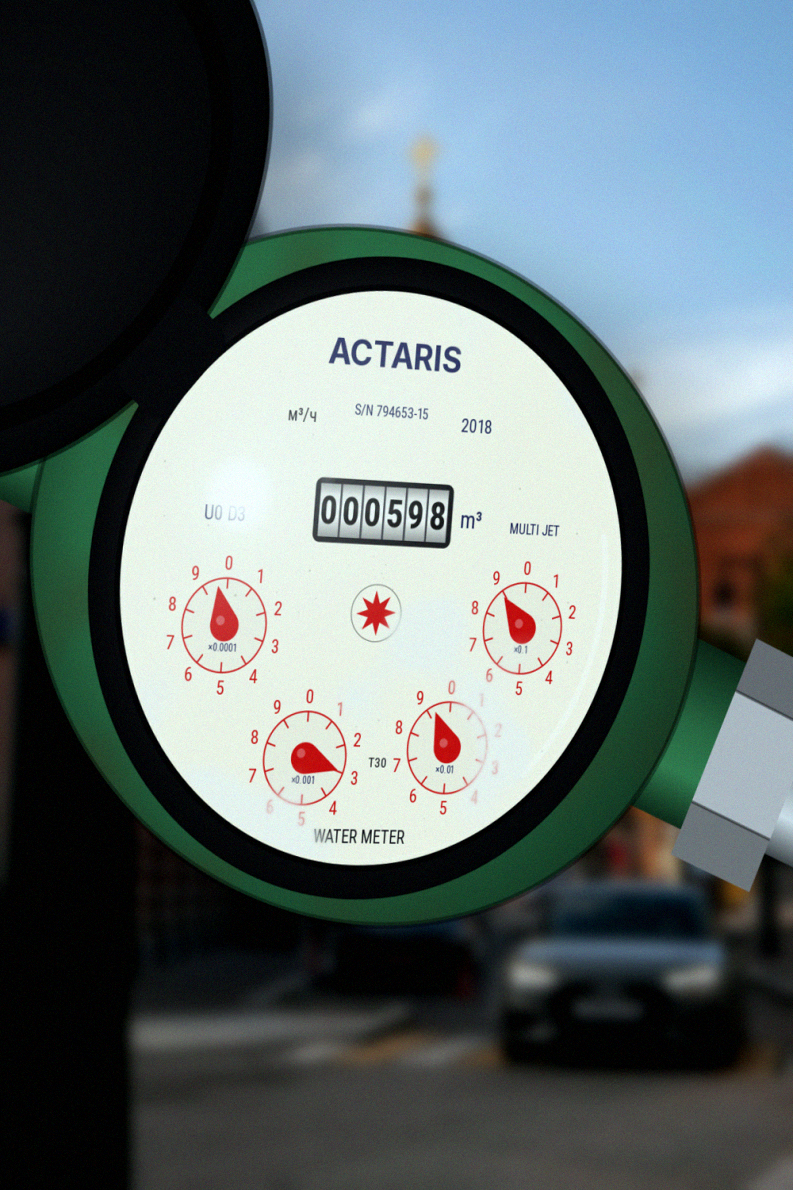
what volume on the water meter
598.8929 m³
